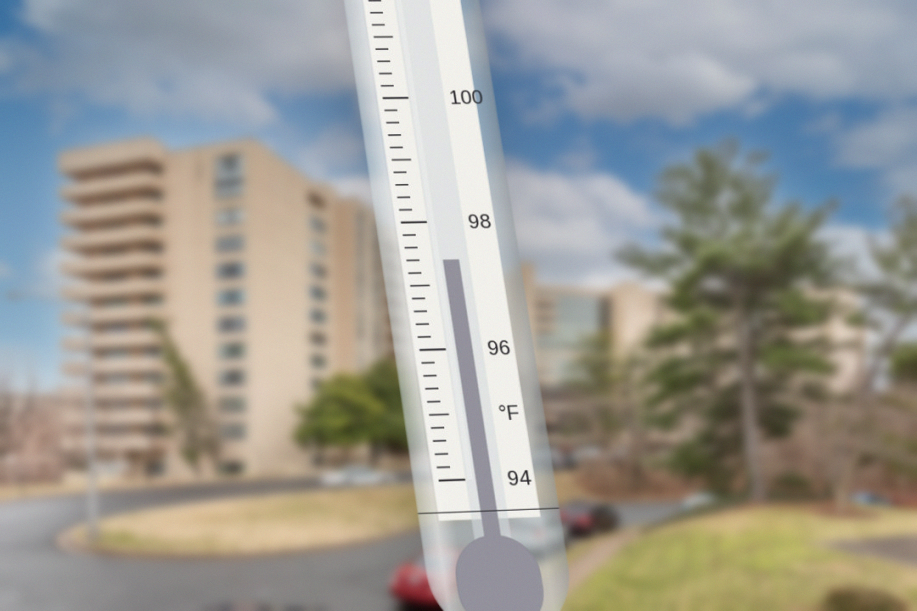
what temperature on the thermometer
97.4 °F
